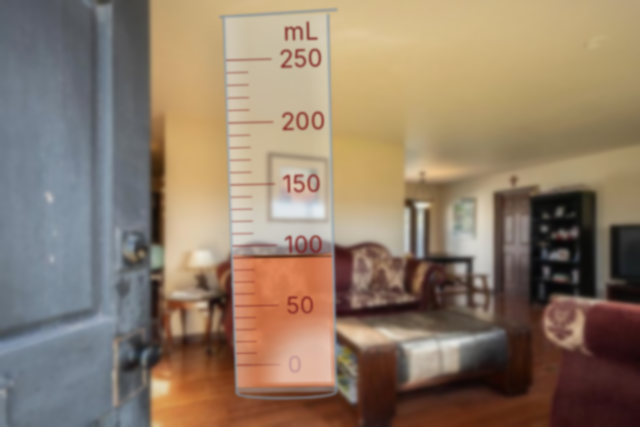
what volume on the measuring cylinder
90 mL
